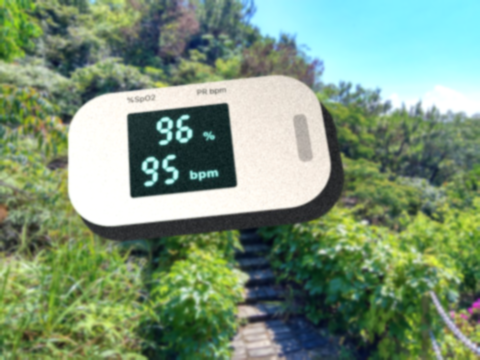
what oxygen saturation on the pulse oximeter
96 %
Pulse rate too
95 bpm
